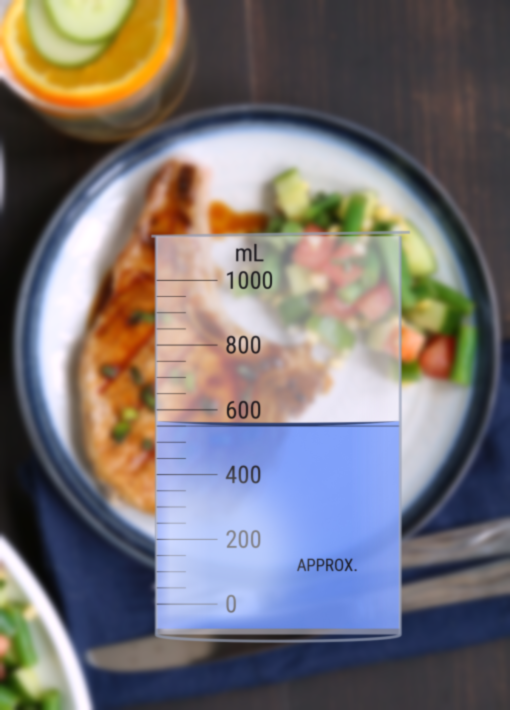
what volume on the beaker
550 mL
